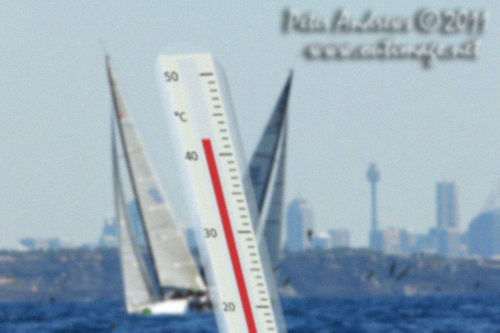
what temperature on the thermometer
42 °C
